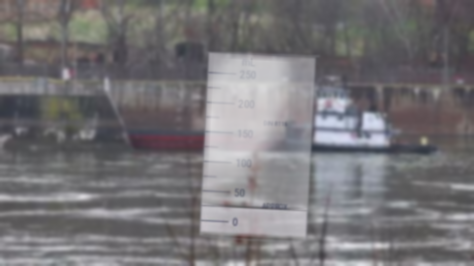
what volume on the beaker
25 mL
